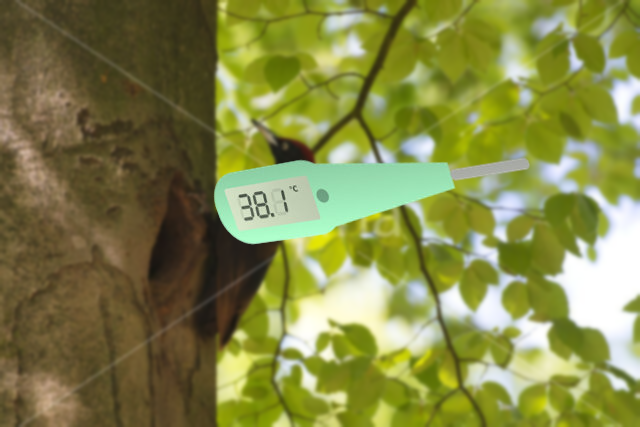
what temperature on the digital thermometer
38.1 °C
